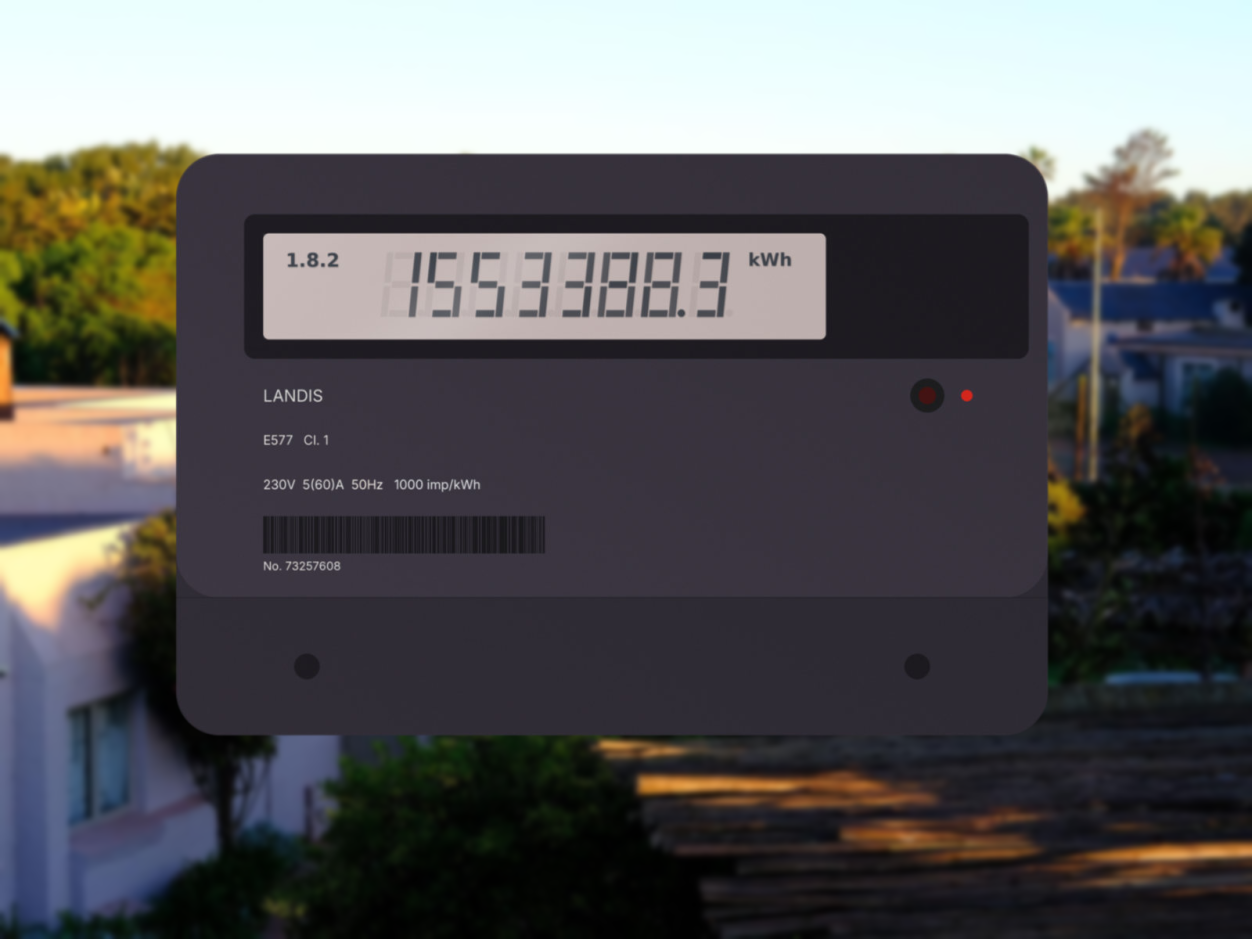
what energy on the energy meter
1553388.3 kWh
